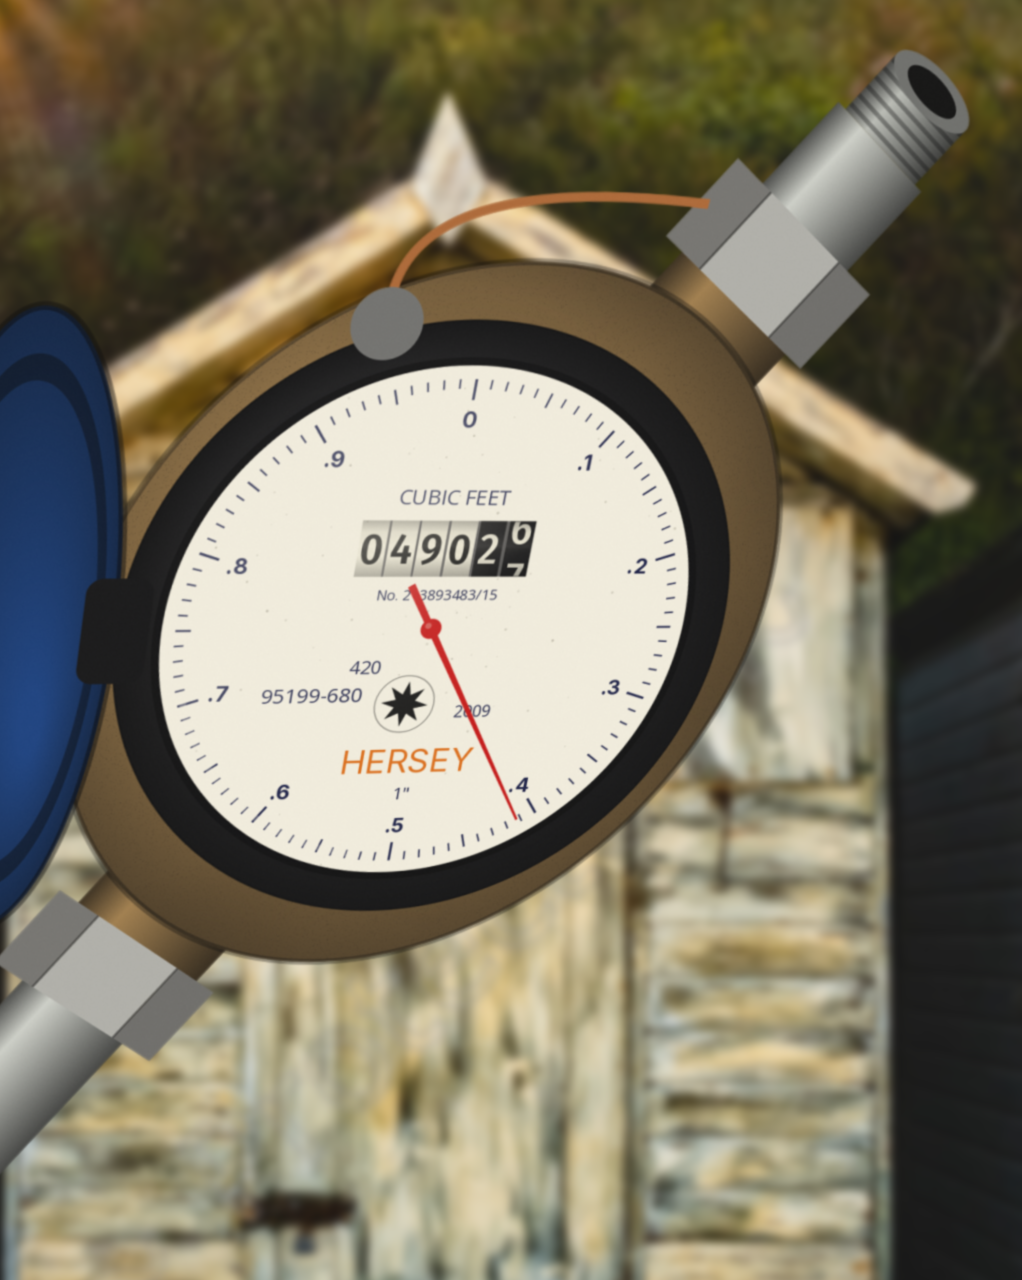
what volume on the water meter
49026.41 ft³
